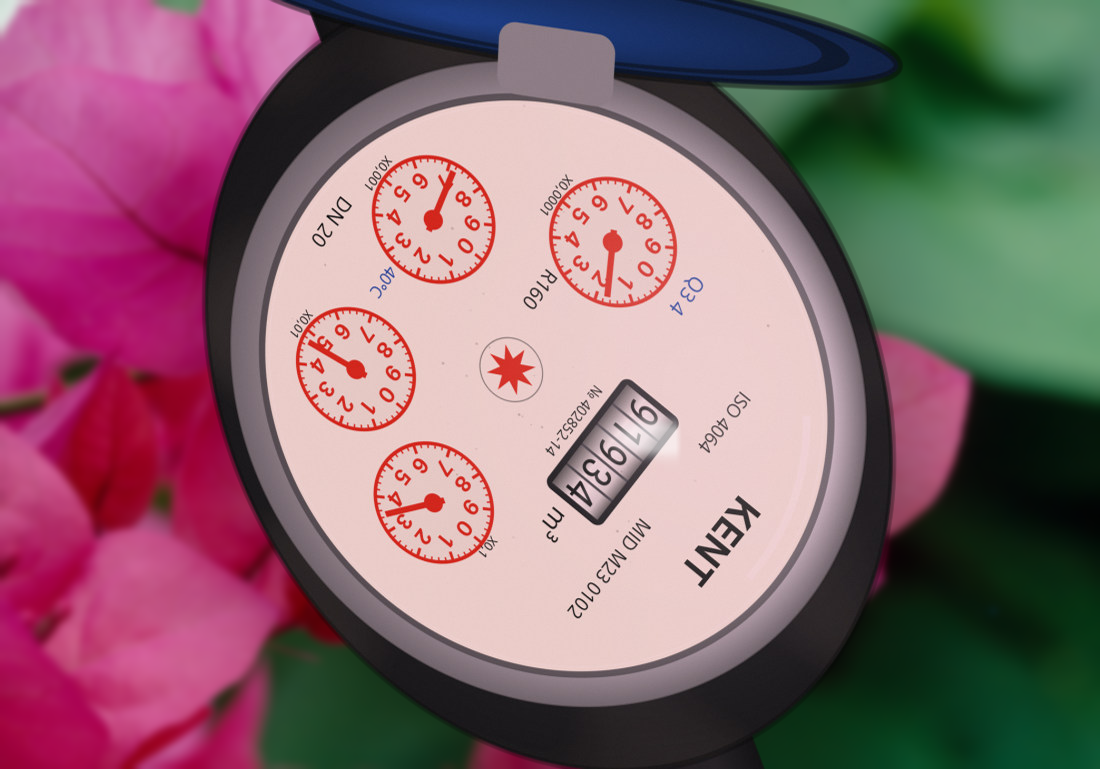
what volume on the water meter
91934.3471 m³
